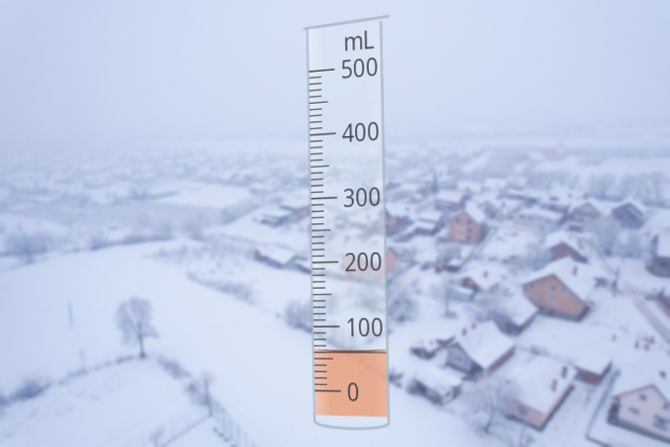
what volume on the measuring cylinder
60 mL
